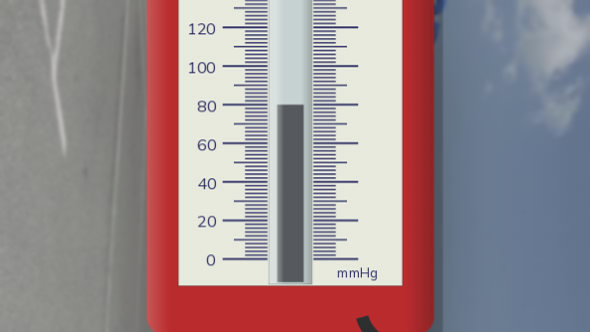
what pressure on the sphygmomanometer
80 mmHg
